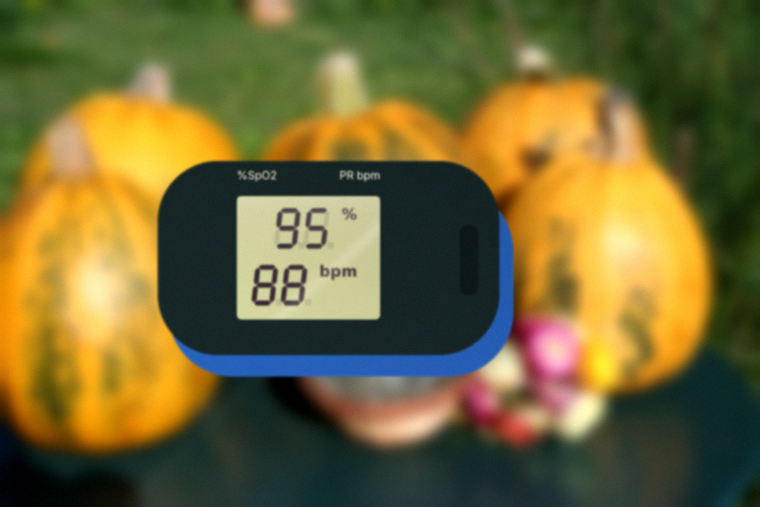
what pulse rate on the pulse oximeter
88 bpm
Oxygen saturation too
95 %
